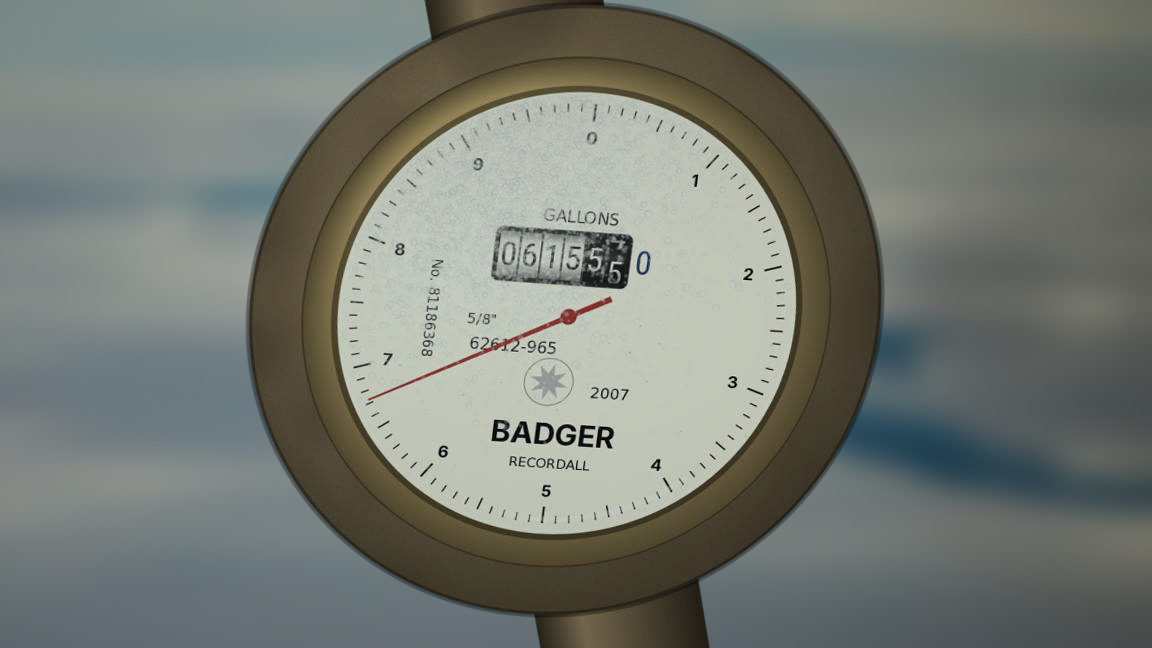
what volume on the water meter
615546.7 gal
